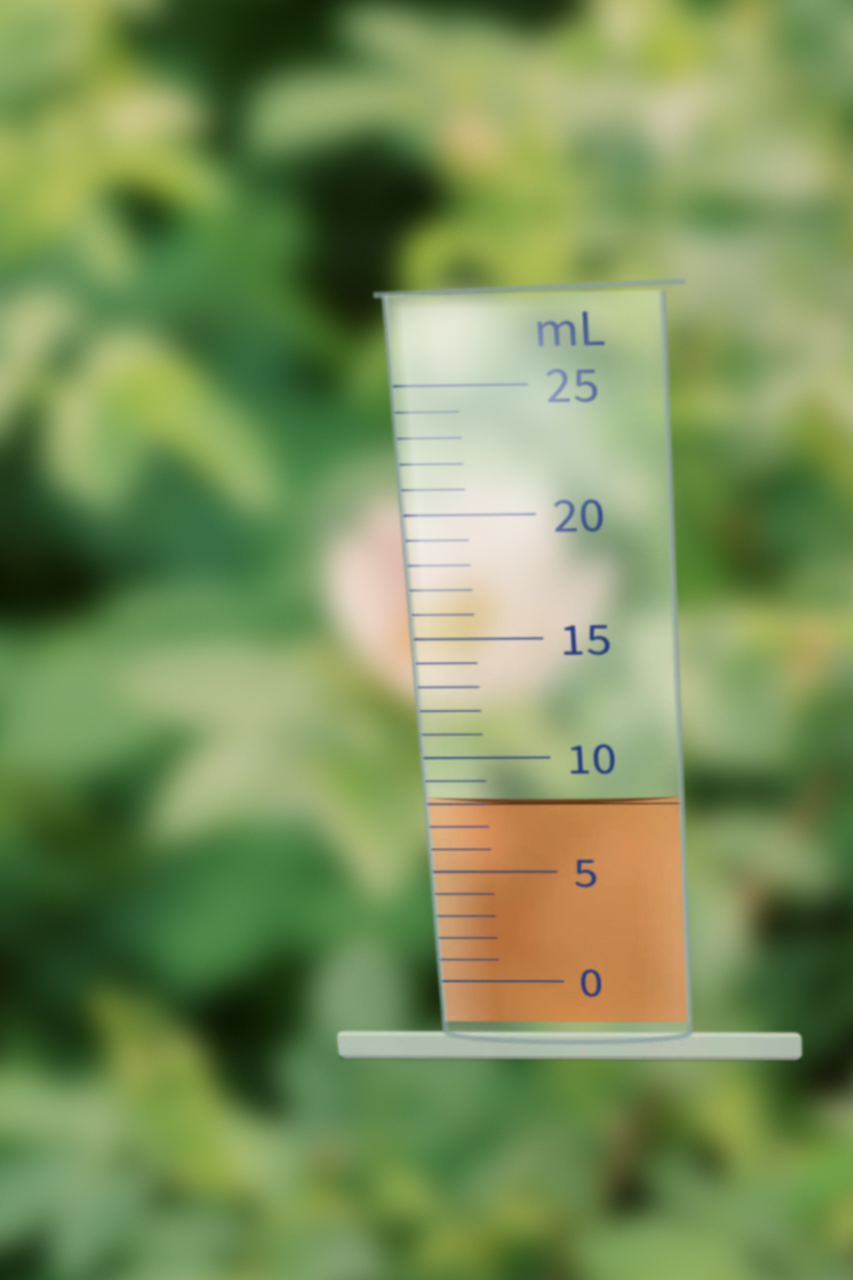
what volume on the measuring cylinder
8 mL
